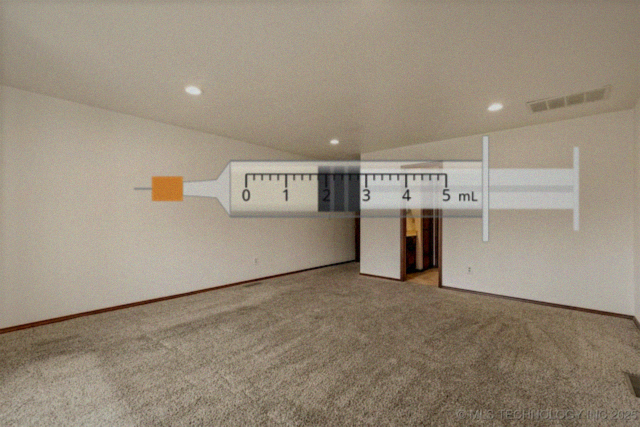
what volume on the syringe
1.8 mL
